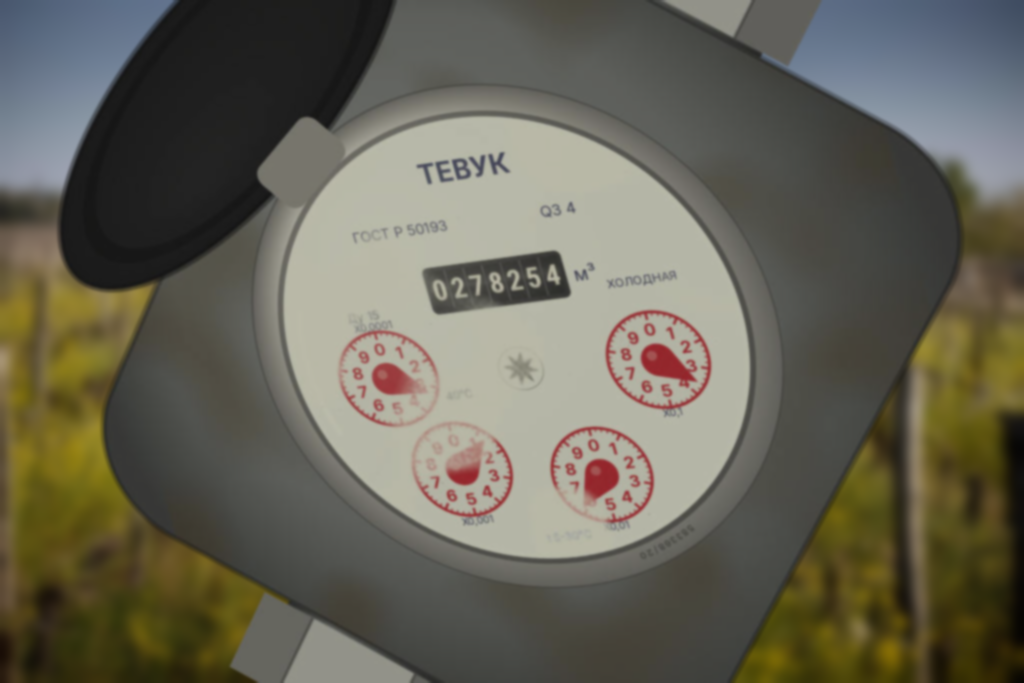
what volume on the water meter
278254.3613 m³
